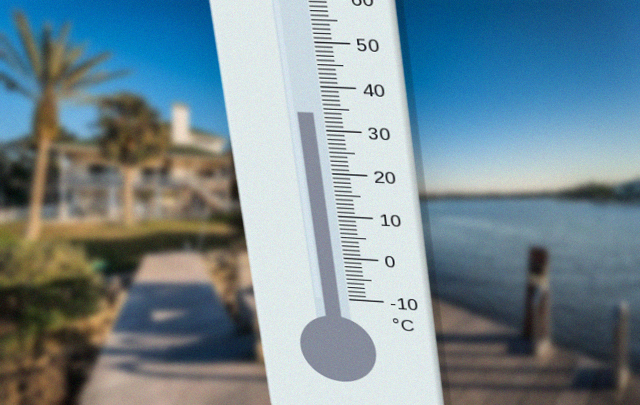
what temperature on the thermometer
34 °C
